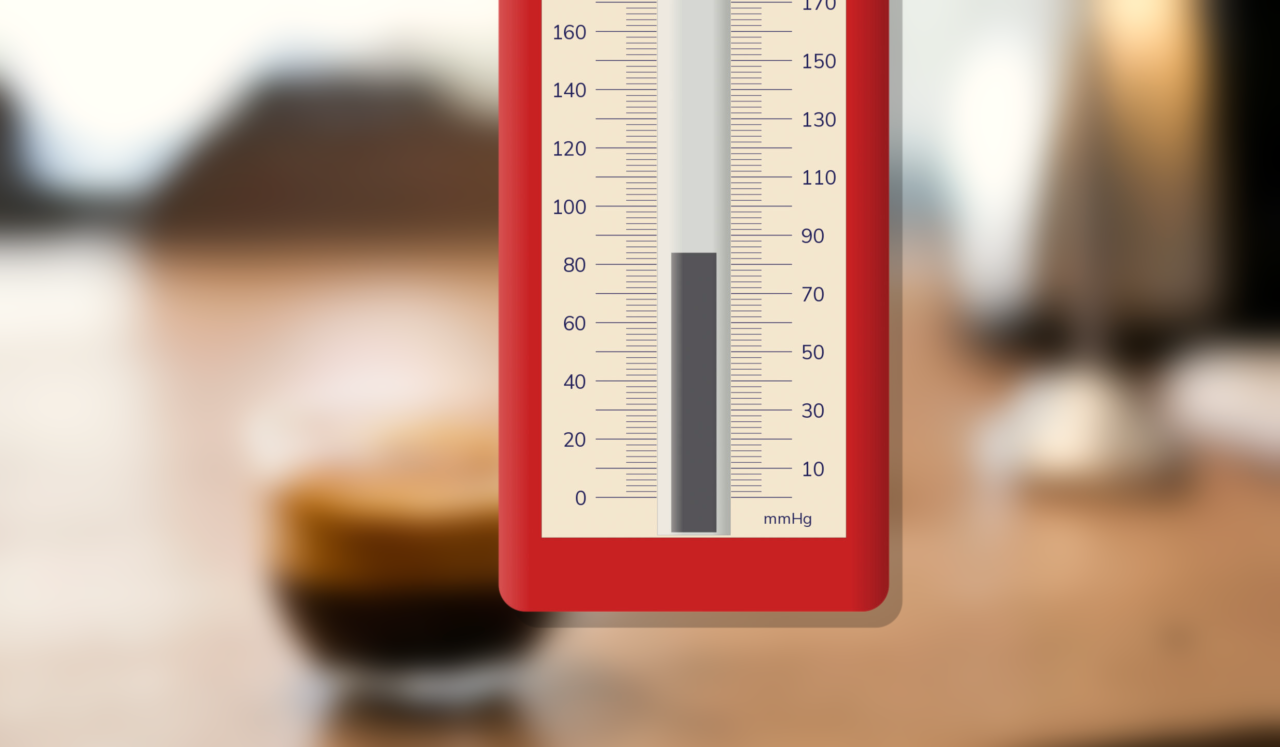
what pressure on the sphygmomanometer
84 mmHg
